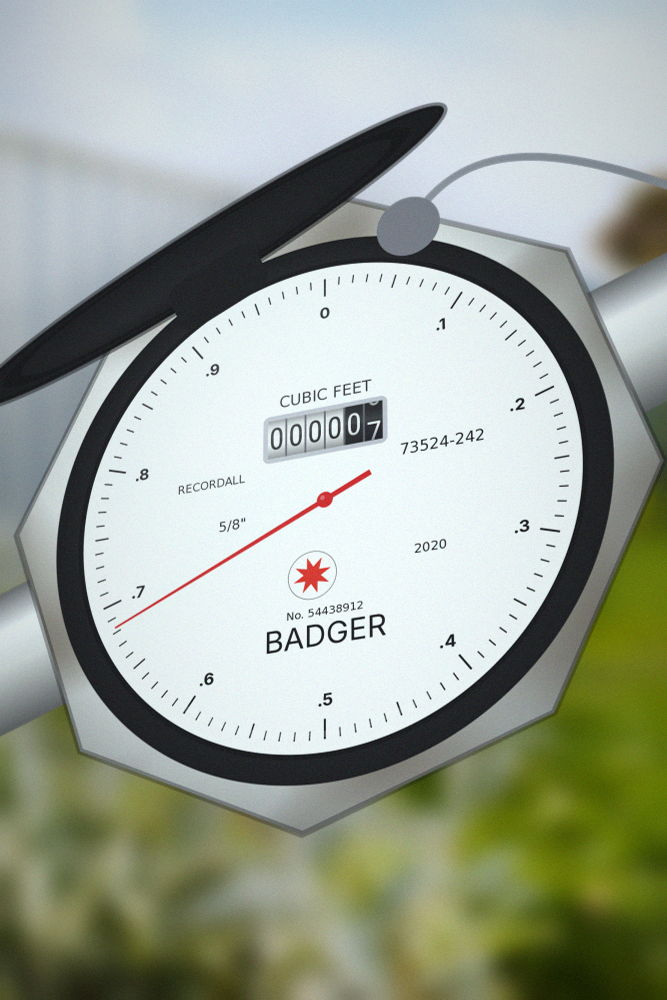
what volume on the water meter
6.68 ft³
